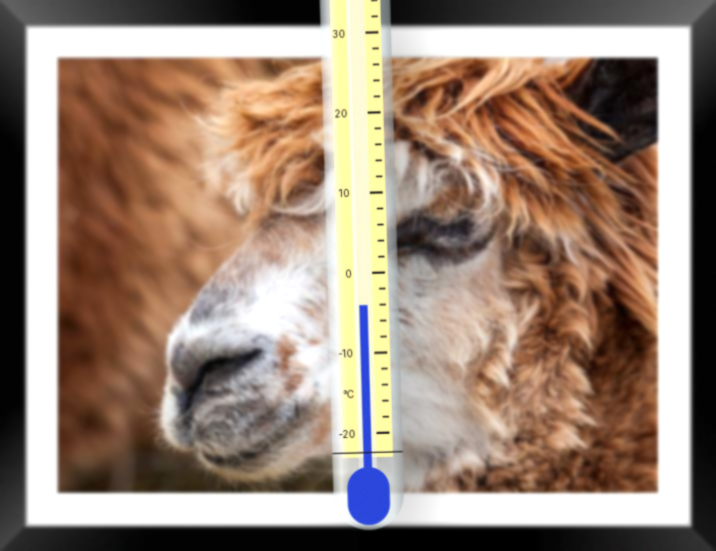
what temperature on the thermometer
-4 °C
